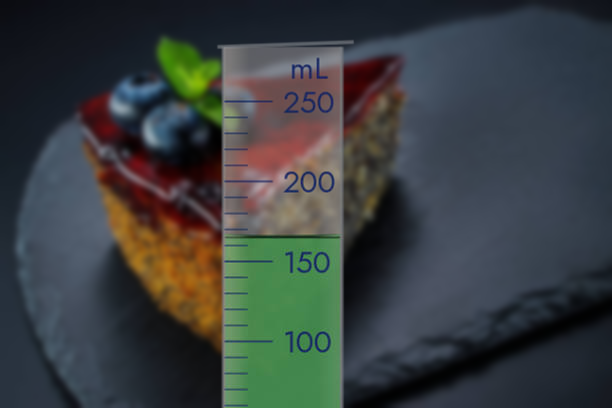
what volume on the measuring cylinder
165 mL
